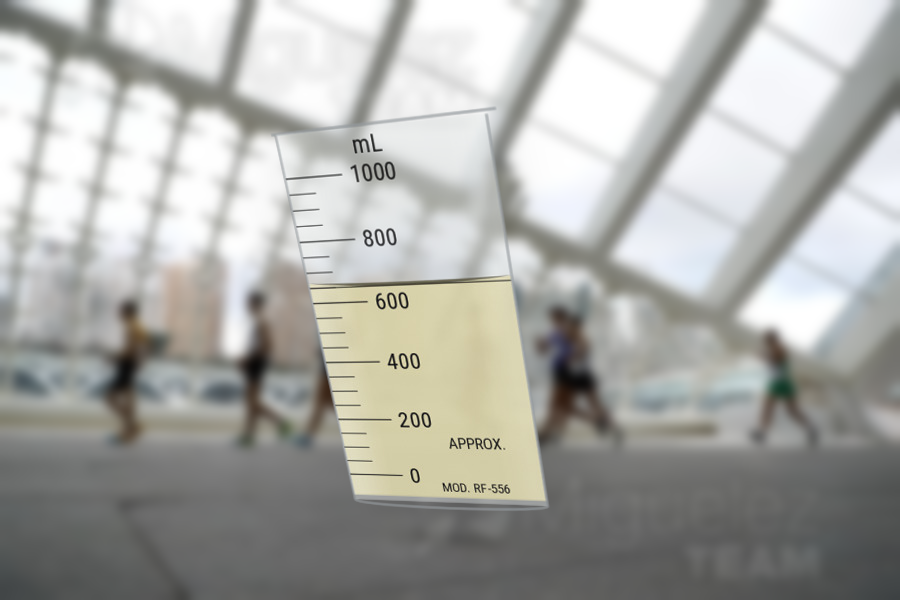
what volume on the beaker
650 mL
